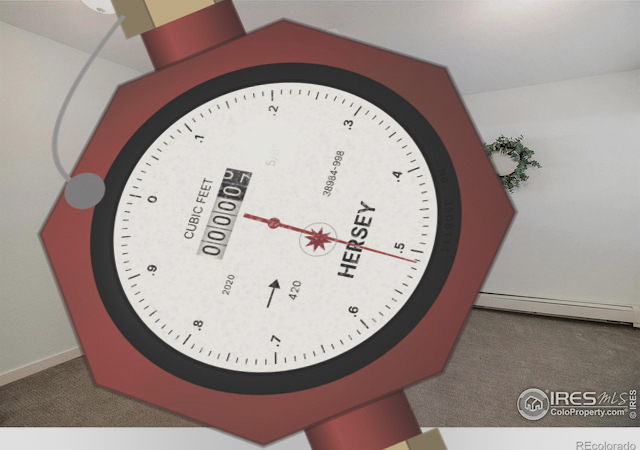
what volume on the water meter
6.51 ft³
